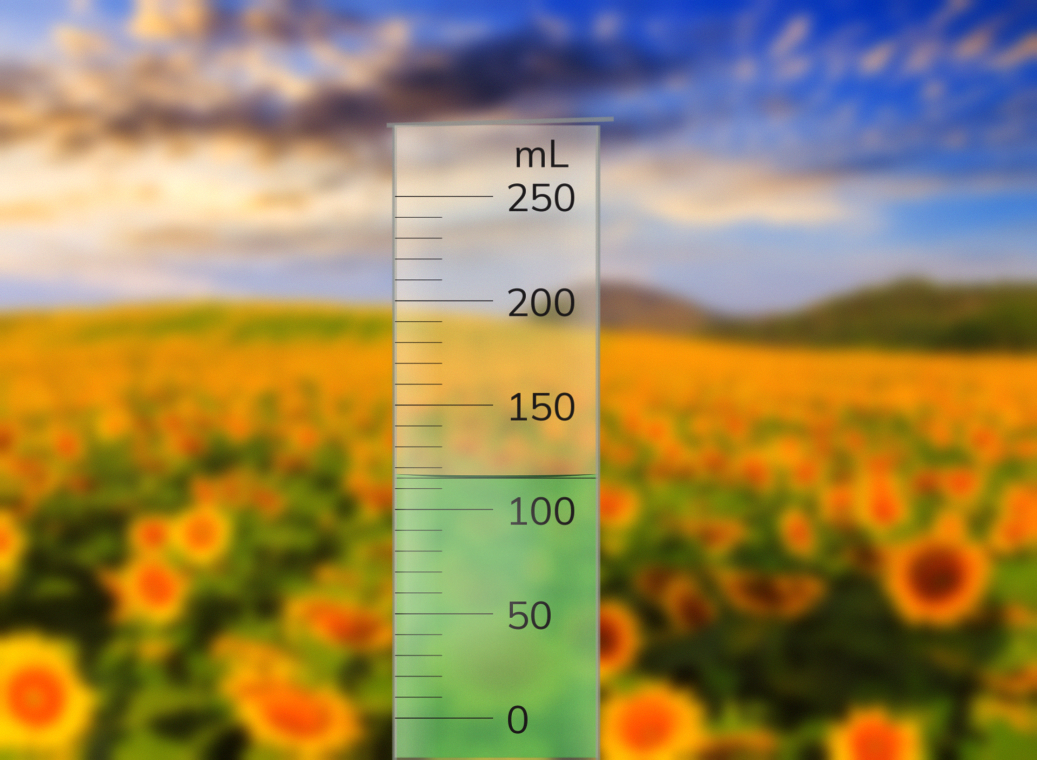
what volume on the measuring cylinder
115 mL
